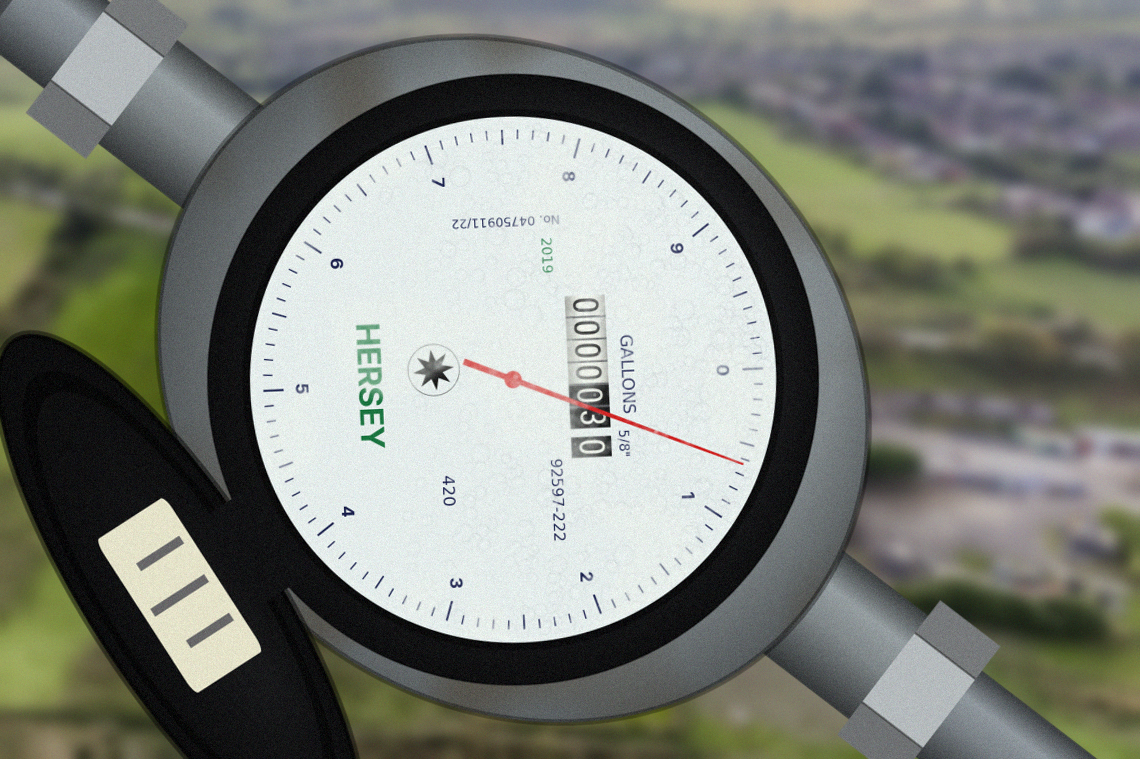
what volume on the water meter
30.6 gal
